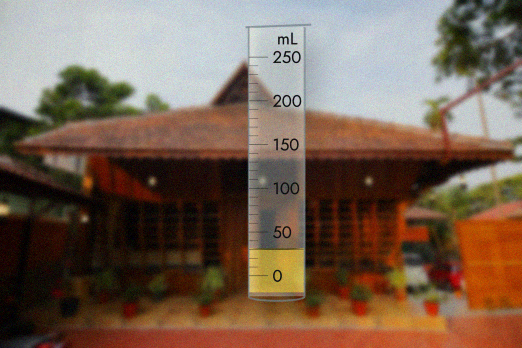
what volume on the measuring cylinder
30 mL
